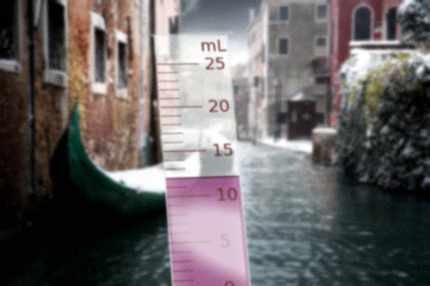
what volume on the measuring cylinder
12 mL
